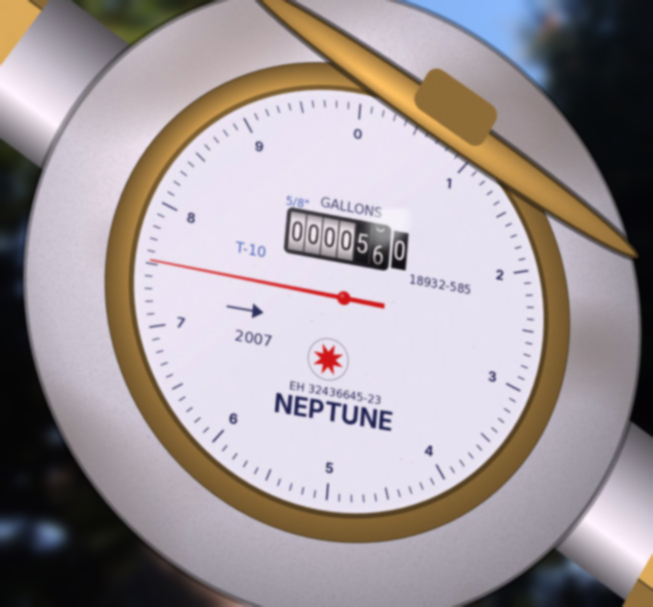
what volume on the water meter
557.5 gal
